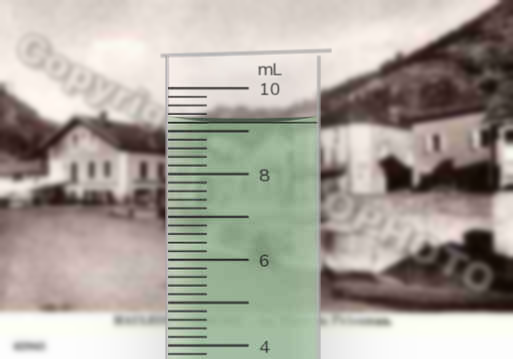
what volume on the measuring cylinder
9.2 mL
